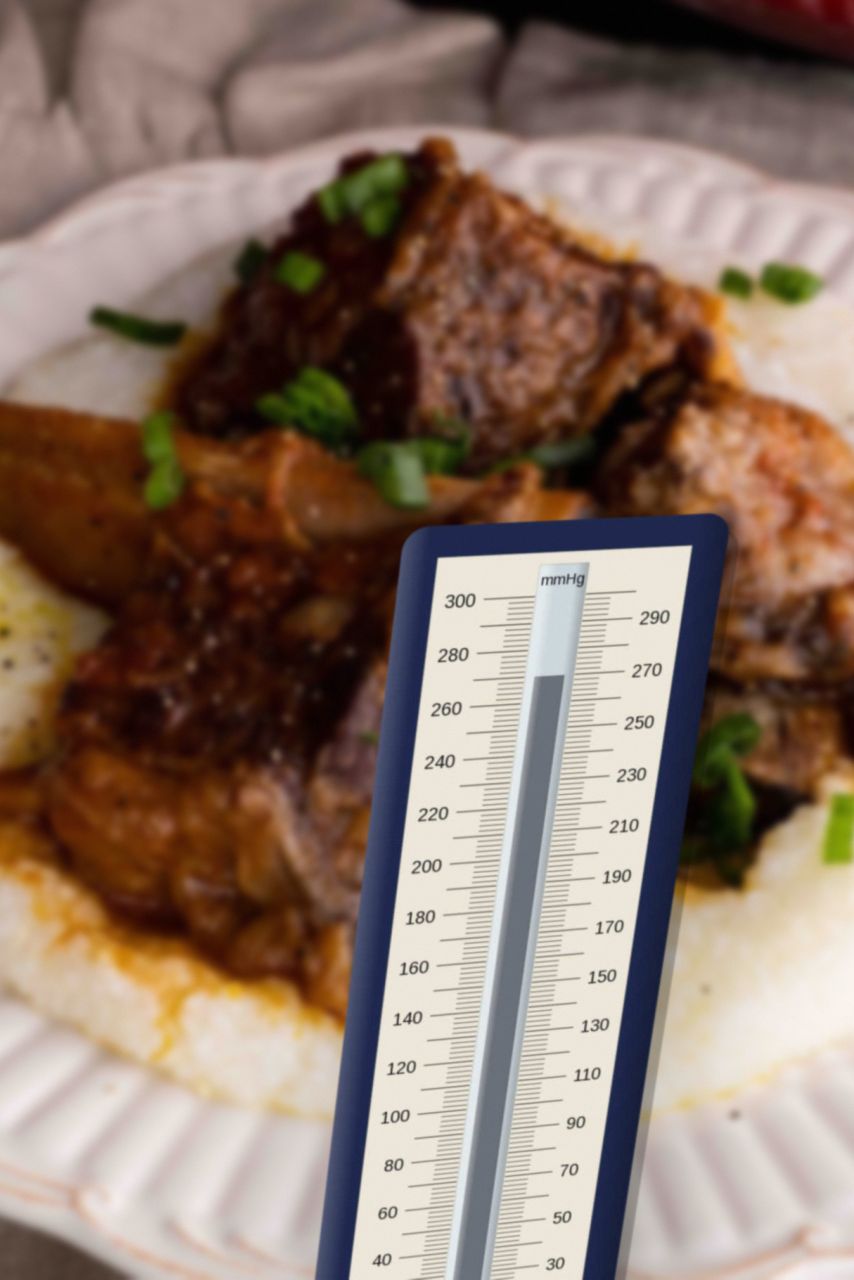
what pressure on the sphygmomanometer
270 mmHg
